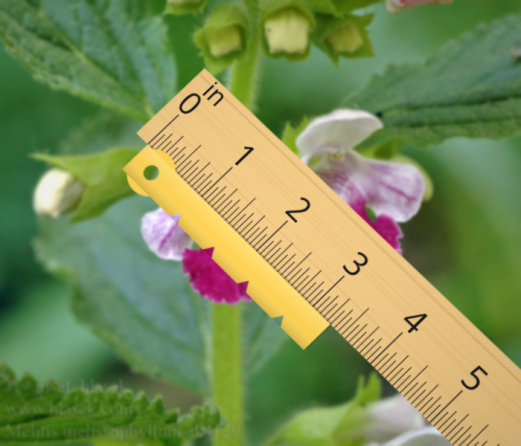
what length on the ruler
3.3125 in
